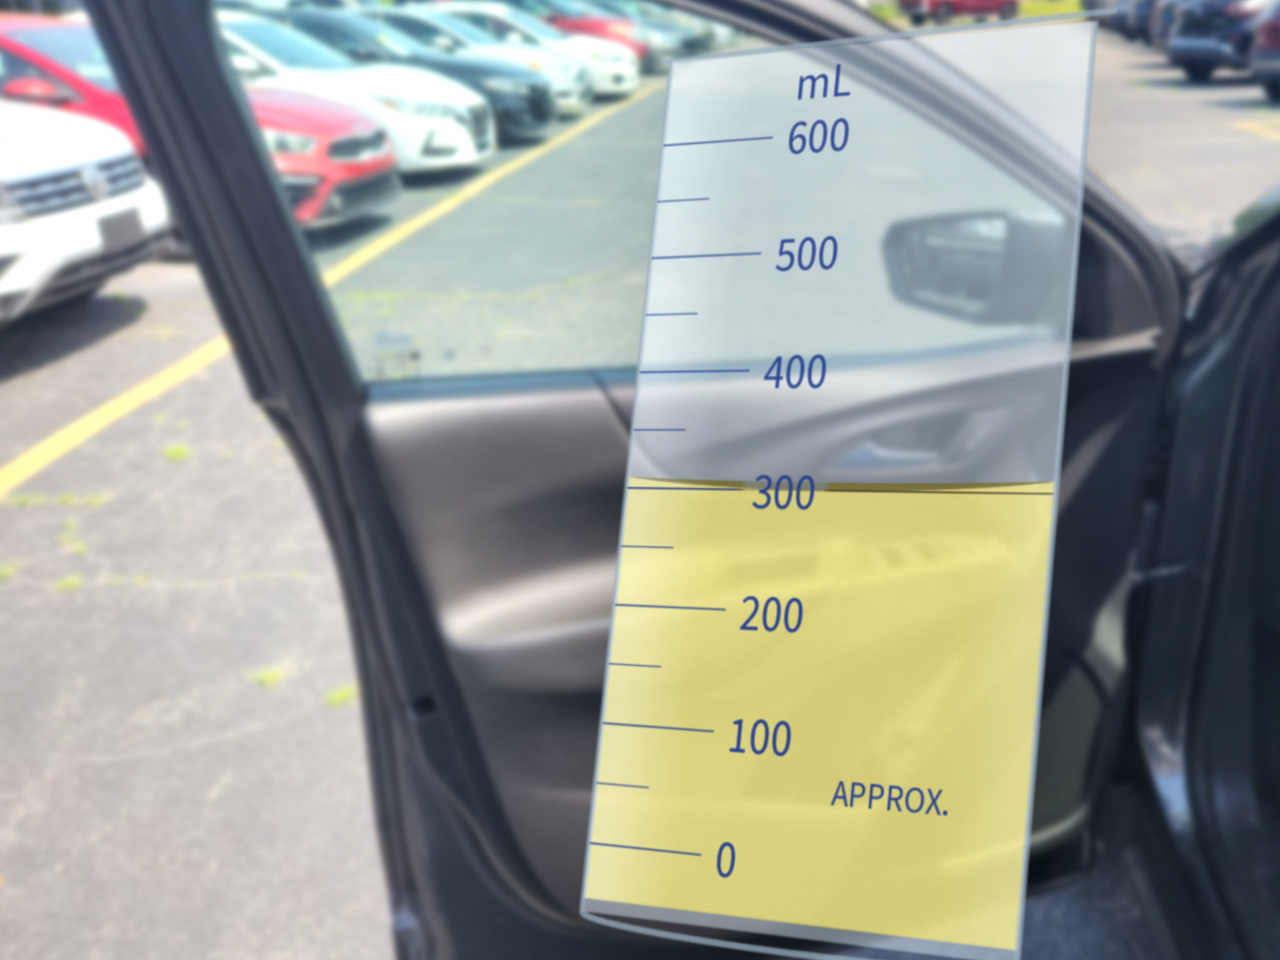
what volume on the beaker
300 mL
